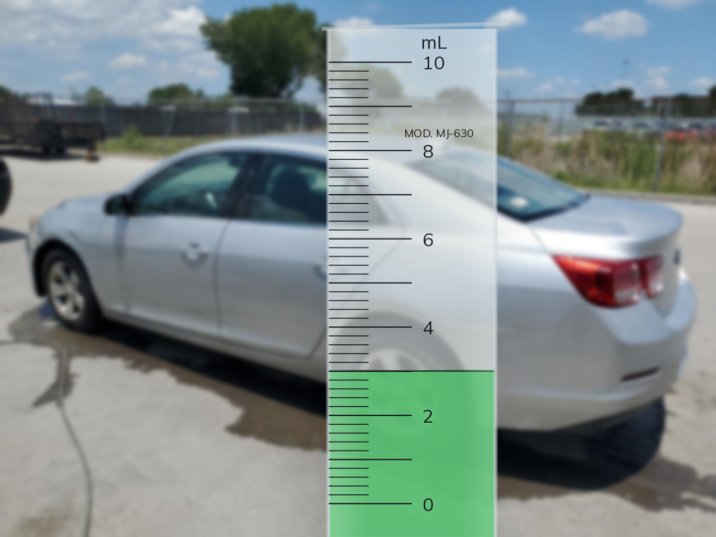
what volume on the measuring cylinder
3 mL
